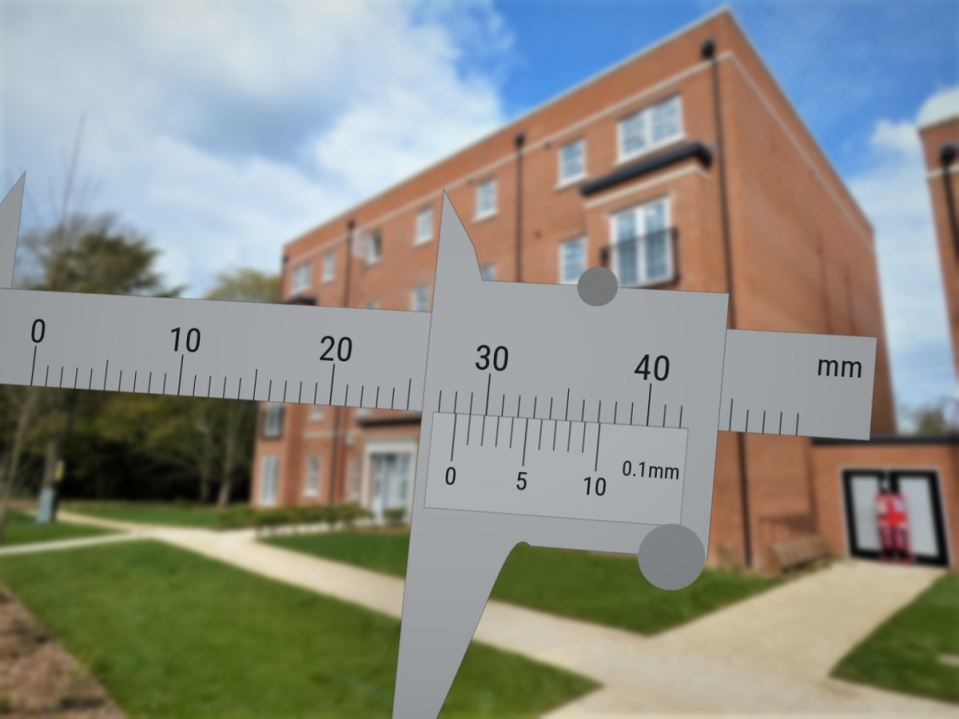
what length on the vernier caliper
28.1 mm
